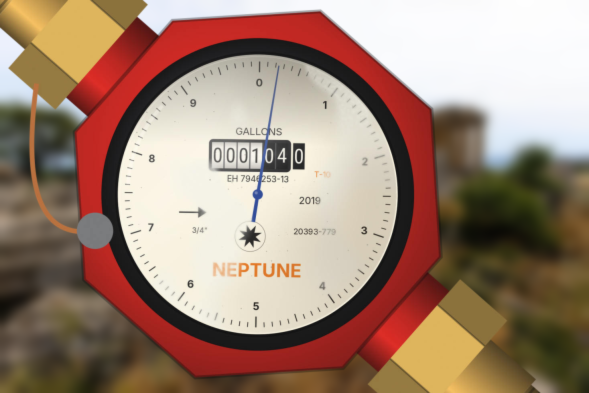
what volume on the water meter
1040.2 gal
